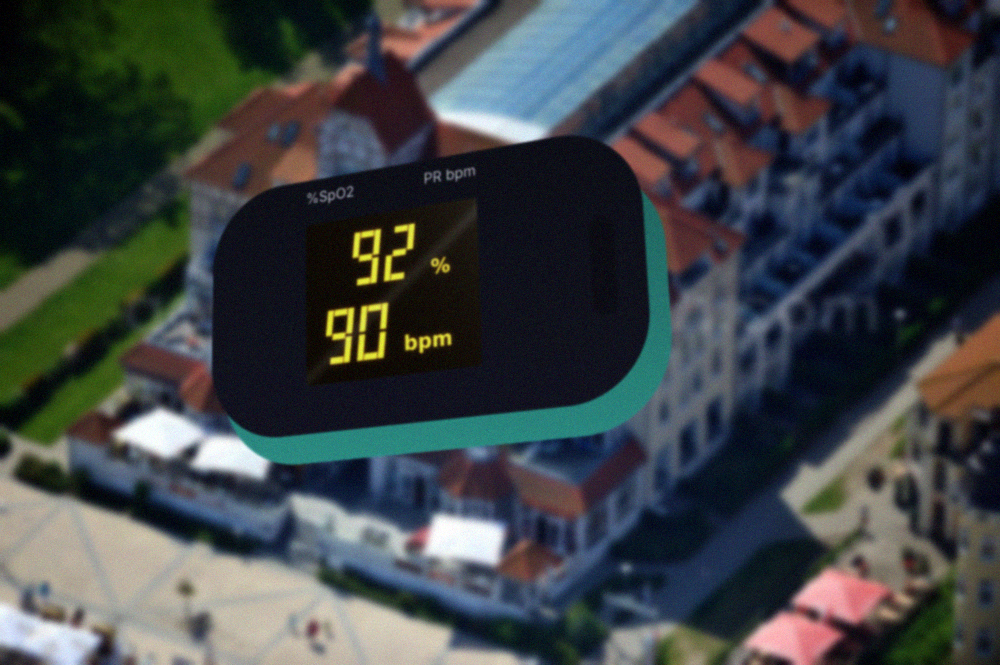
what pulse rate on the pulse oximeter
90 bpm
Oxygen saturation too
92 %
